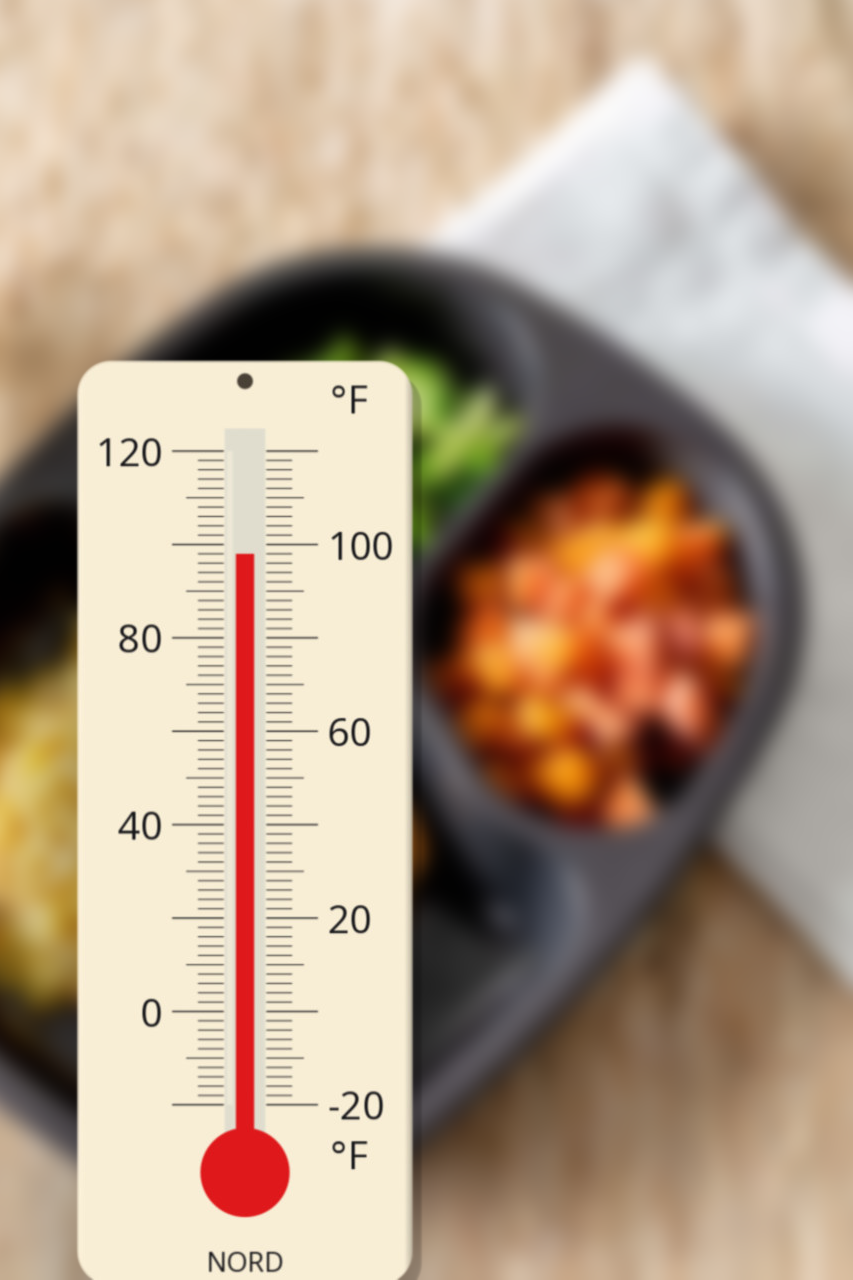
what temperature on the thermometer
98 °F
